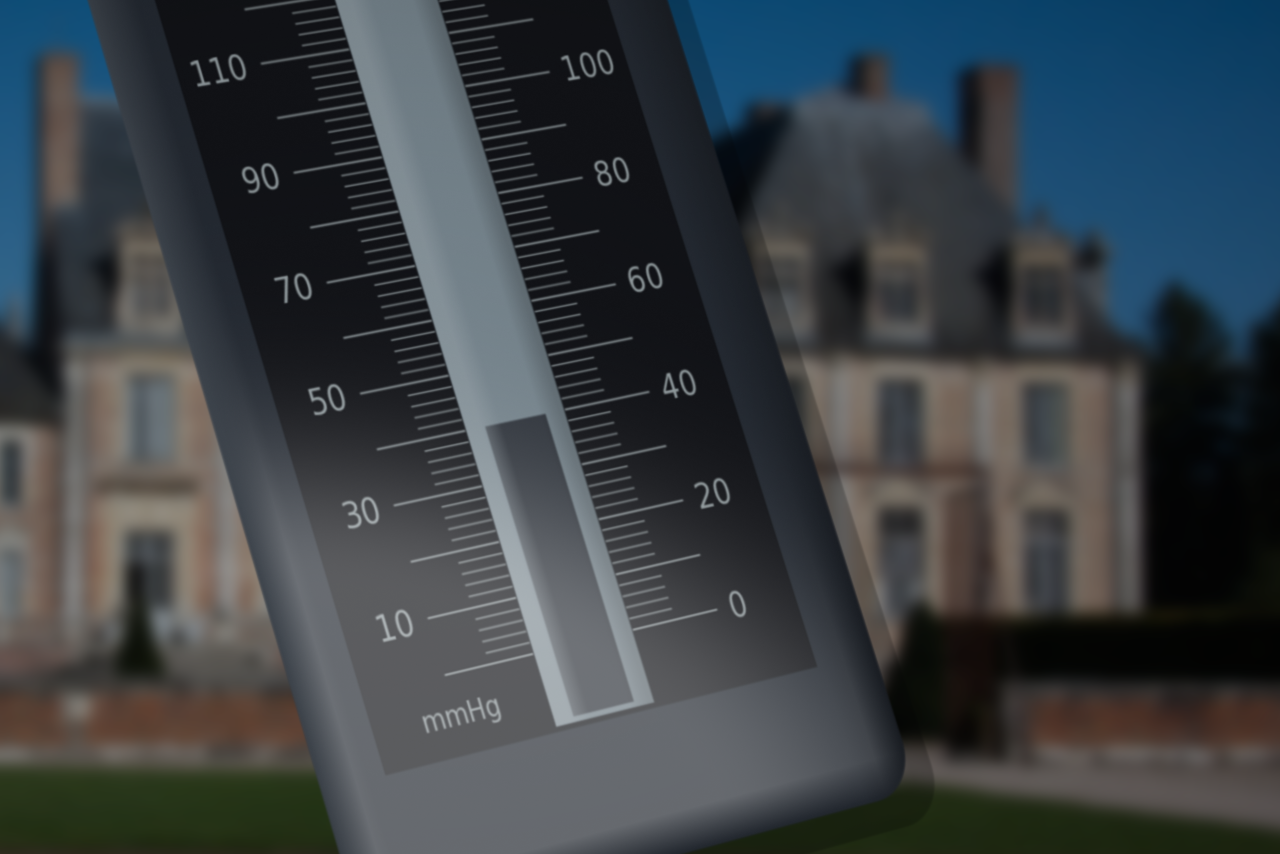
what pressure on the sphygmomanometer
40 mmHg
